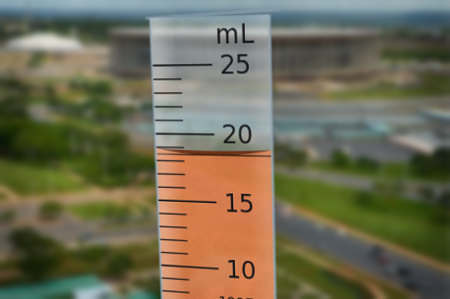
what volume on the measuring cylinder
18.5 mL
